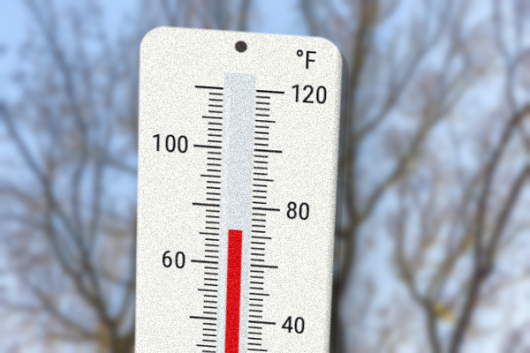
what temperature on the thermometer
72 °F
